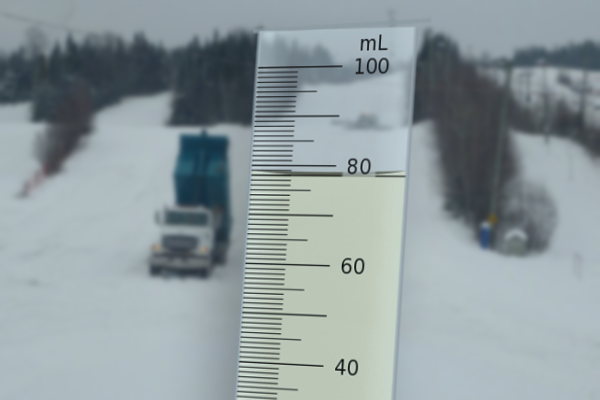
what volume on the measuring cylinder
78 mL
